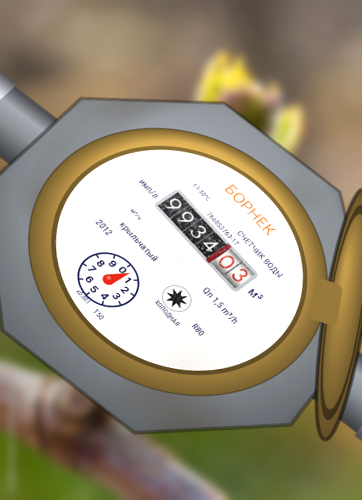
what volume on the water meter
9934.030 m³
